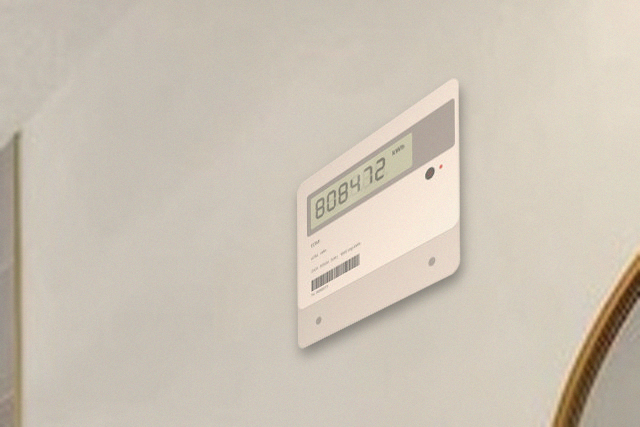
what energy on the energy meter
808472 kWh
